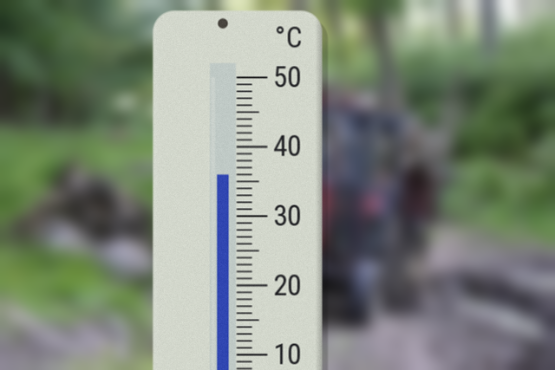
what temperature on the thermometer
36 °C
